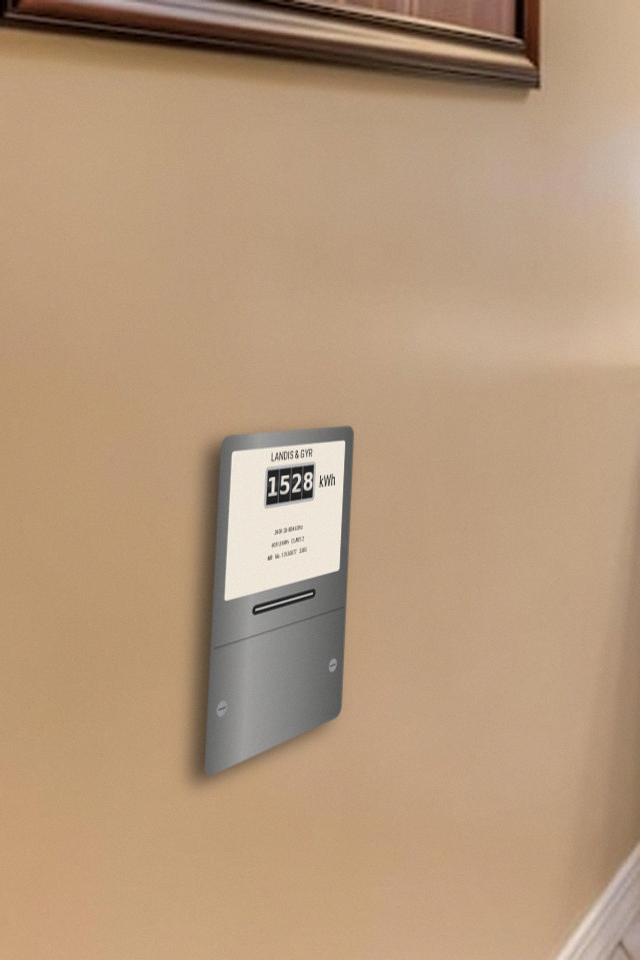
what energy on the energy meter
1528 kWh
